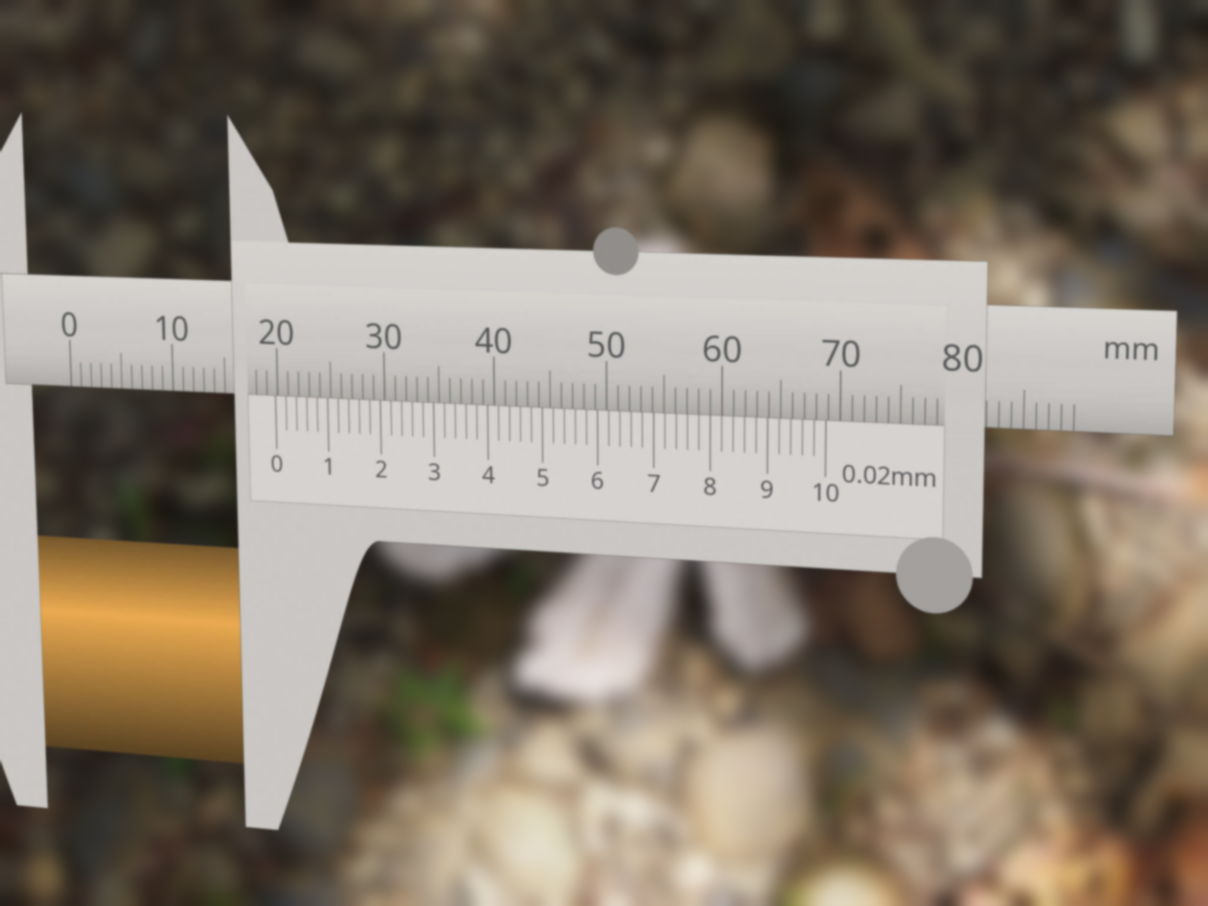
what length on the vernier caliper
19.8 mm
